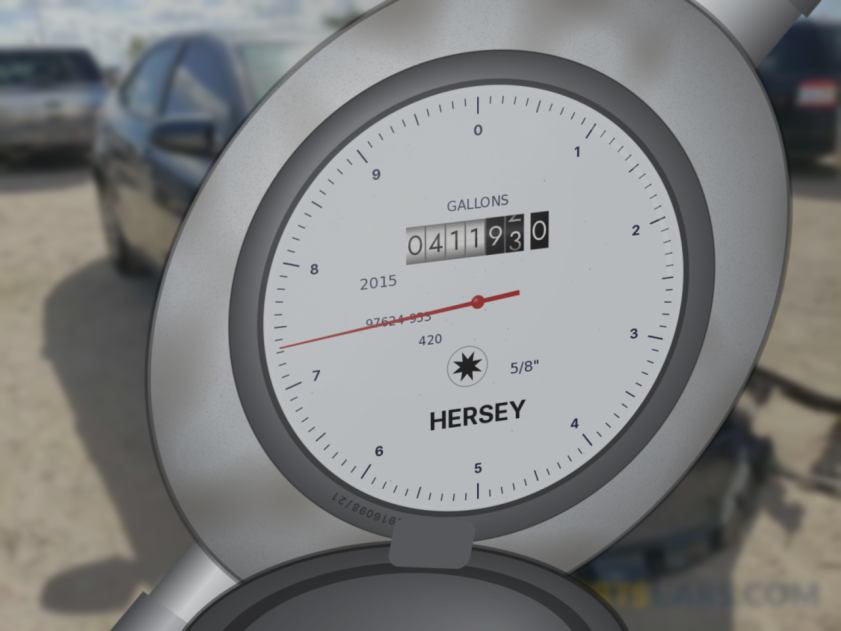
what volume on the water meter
411927.3 gal
